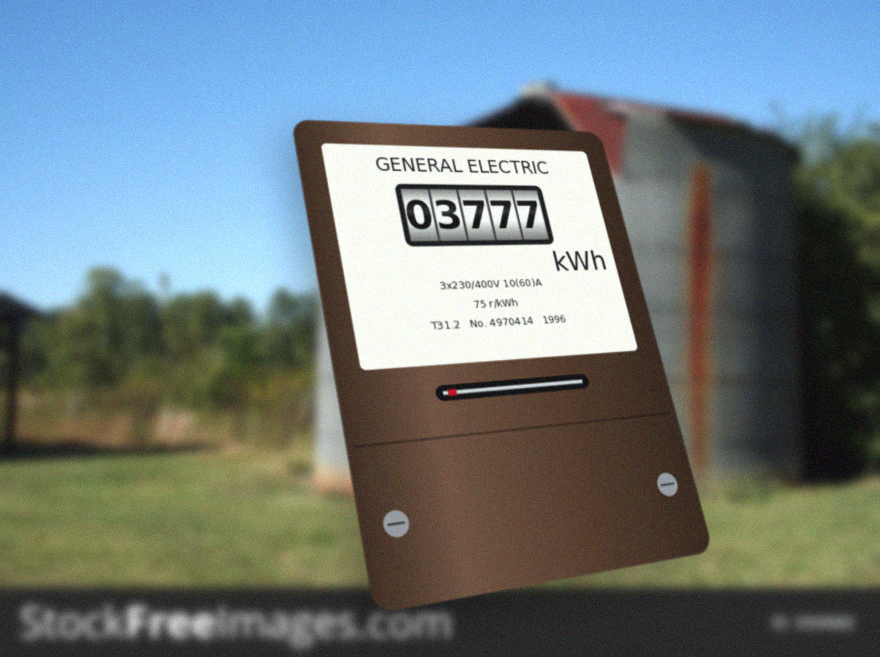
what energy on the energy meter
3777 kWh
